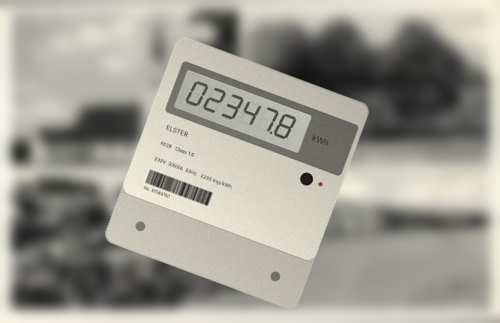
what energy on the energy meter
2347.8 kWh
